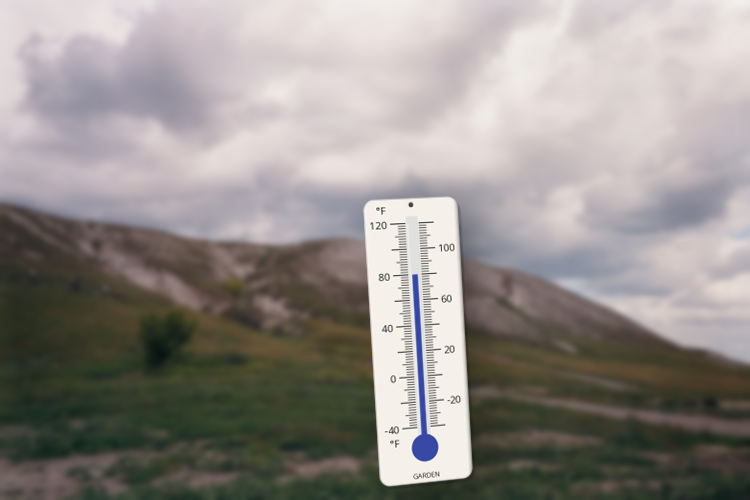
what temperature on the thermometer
80 °F
